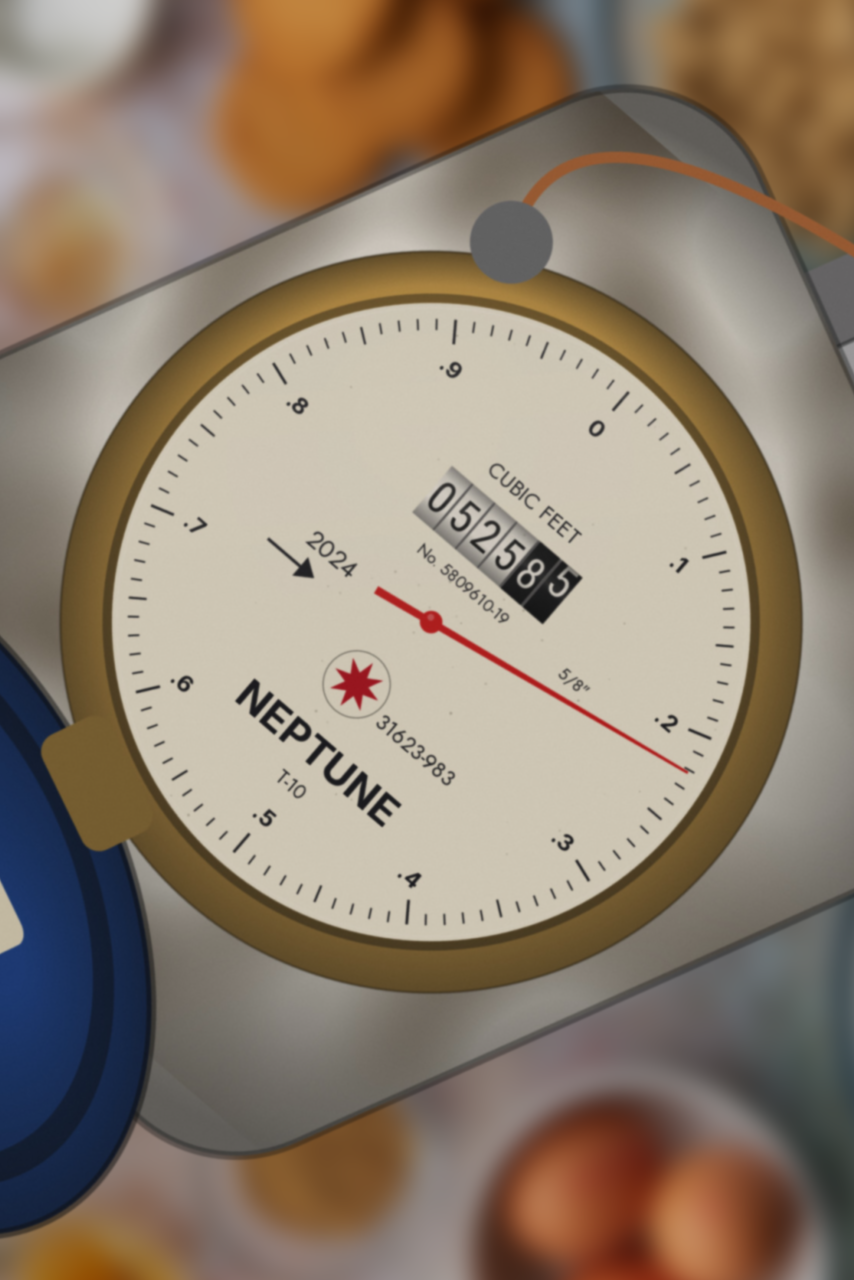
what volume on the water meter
52585.22 ft³
